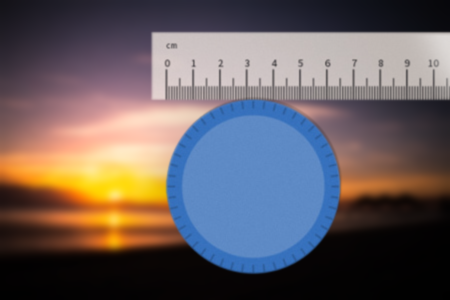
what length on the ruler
6.5 cm
